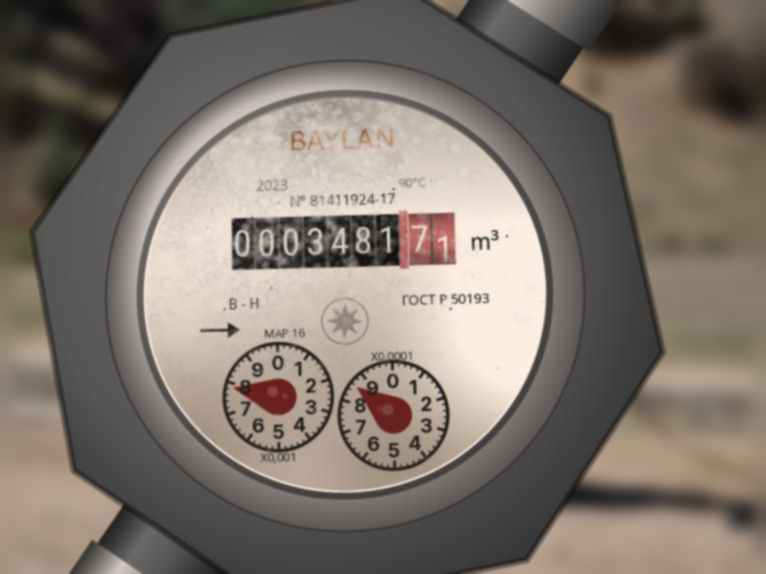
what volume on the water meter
3481.7078 m³
